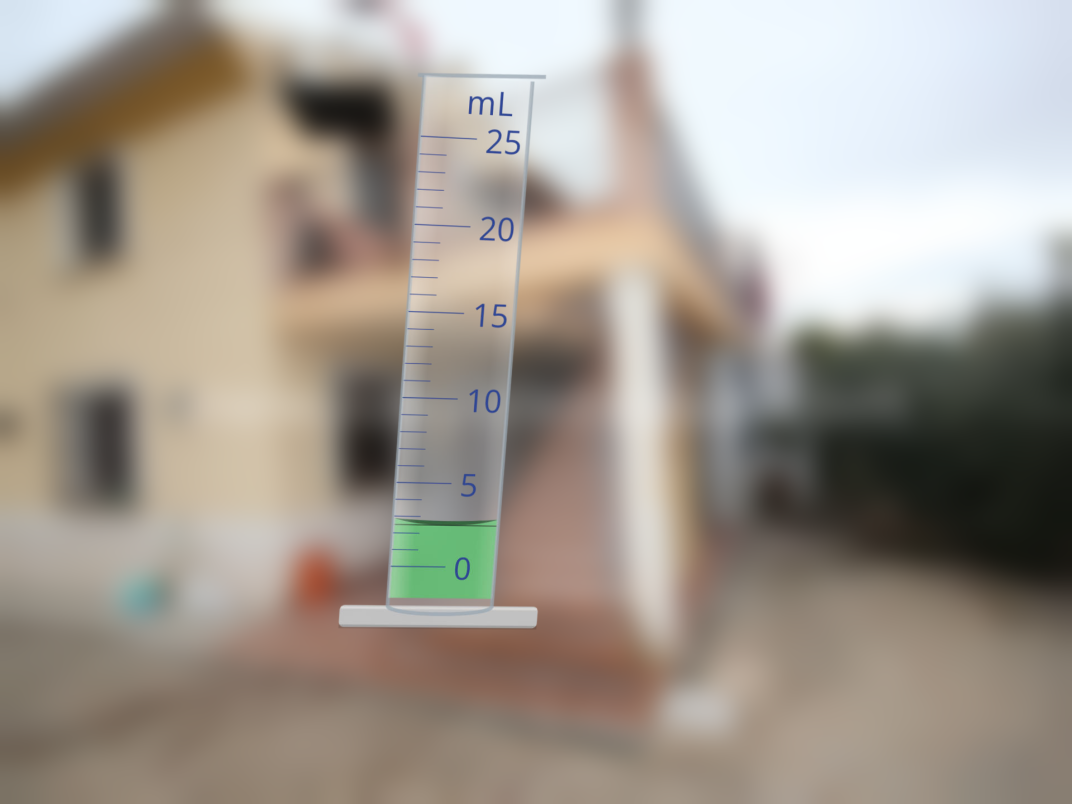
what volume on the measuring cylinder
2.5 mL
